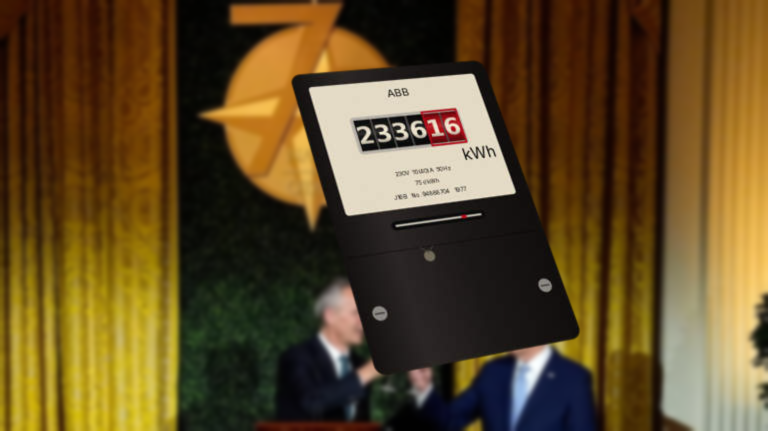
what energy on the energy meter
2336.16 kWh
